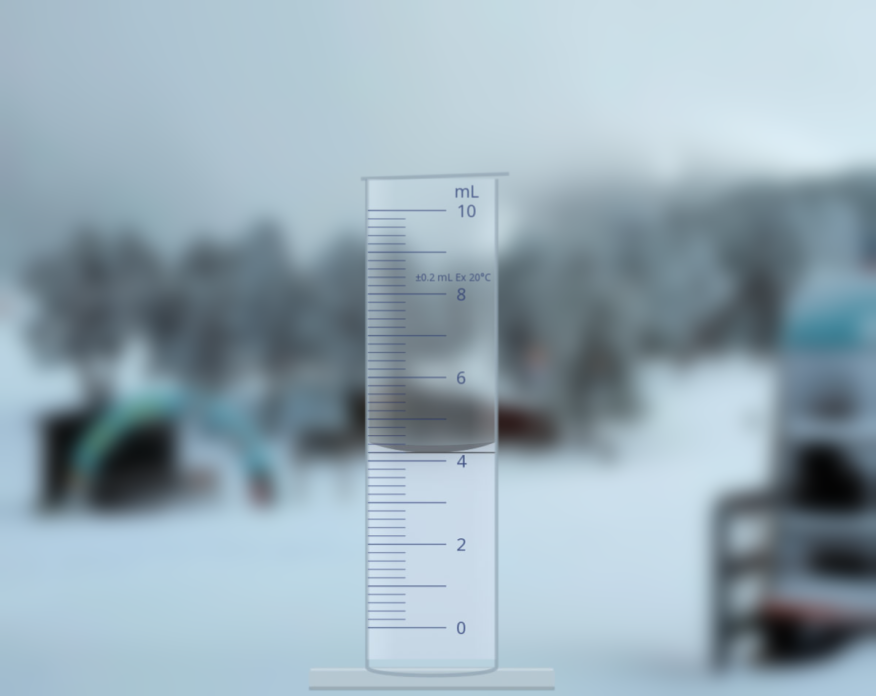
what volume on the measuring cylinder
4.2 mL
